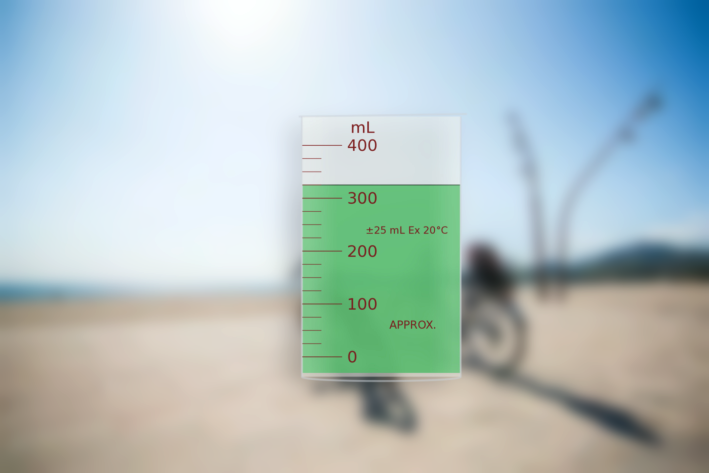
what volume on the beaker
325 mL
